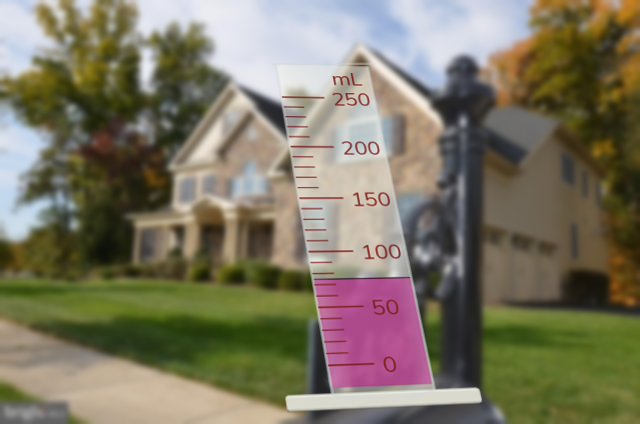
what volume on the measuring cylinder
75 mL
